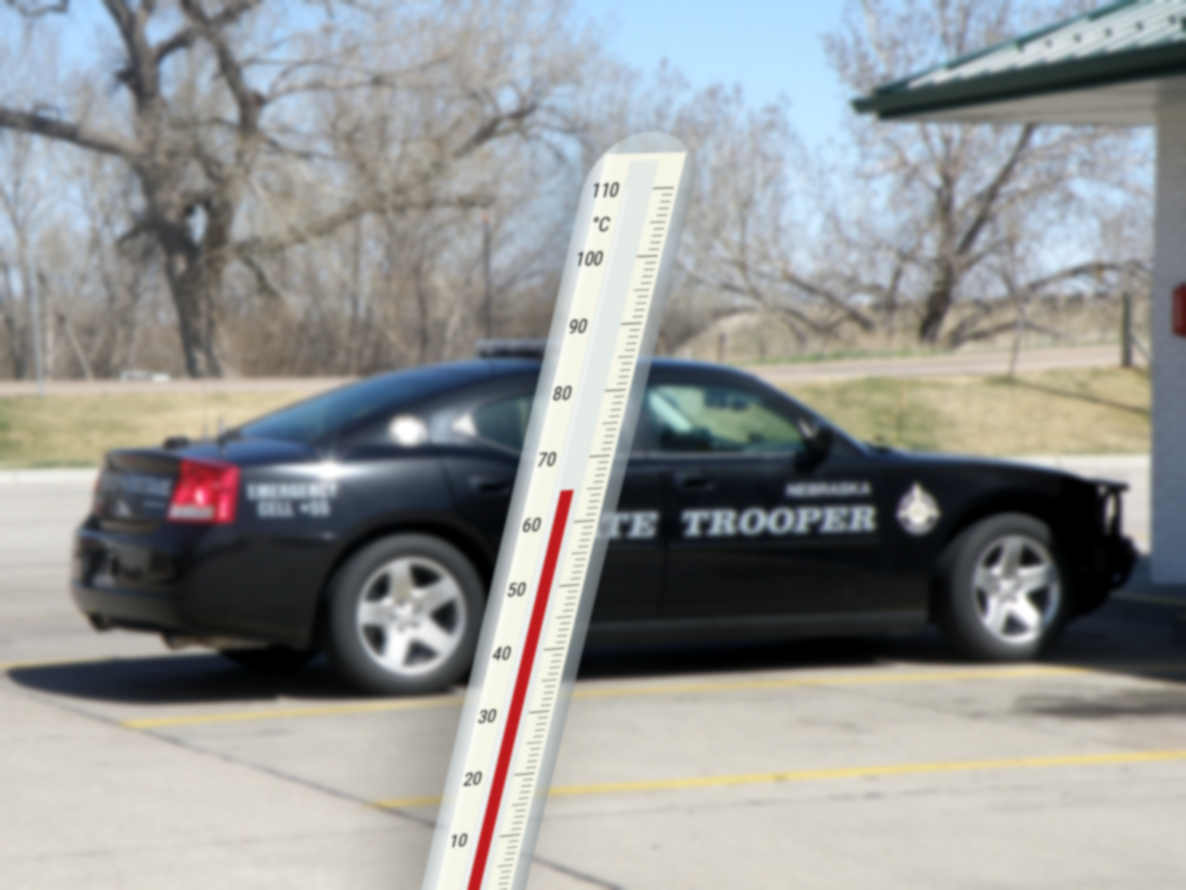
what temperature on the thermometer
65 °C
